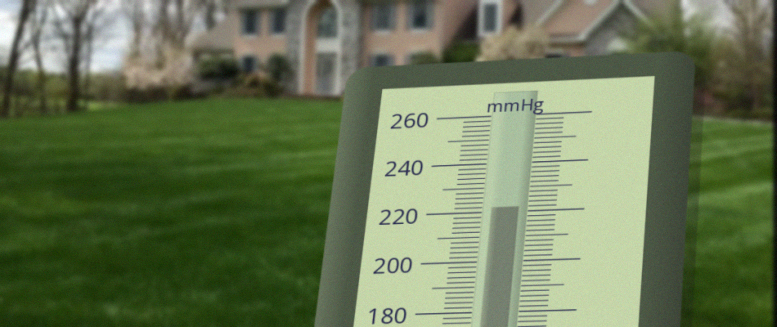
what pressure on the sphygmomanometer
222 mmHg
